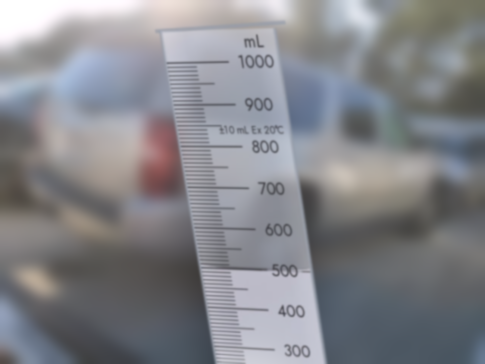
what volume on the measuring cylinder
500 mL
